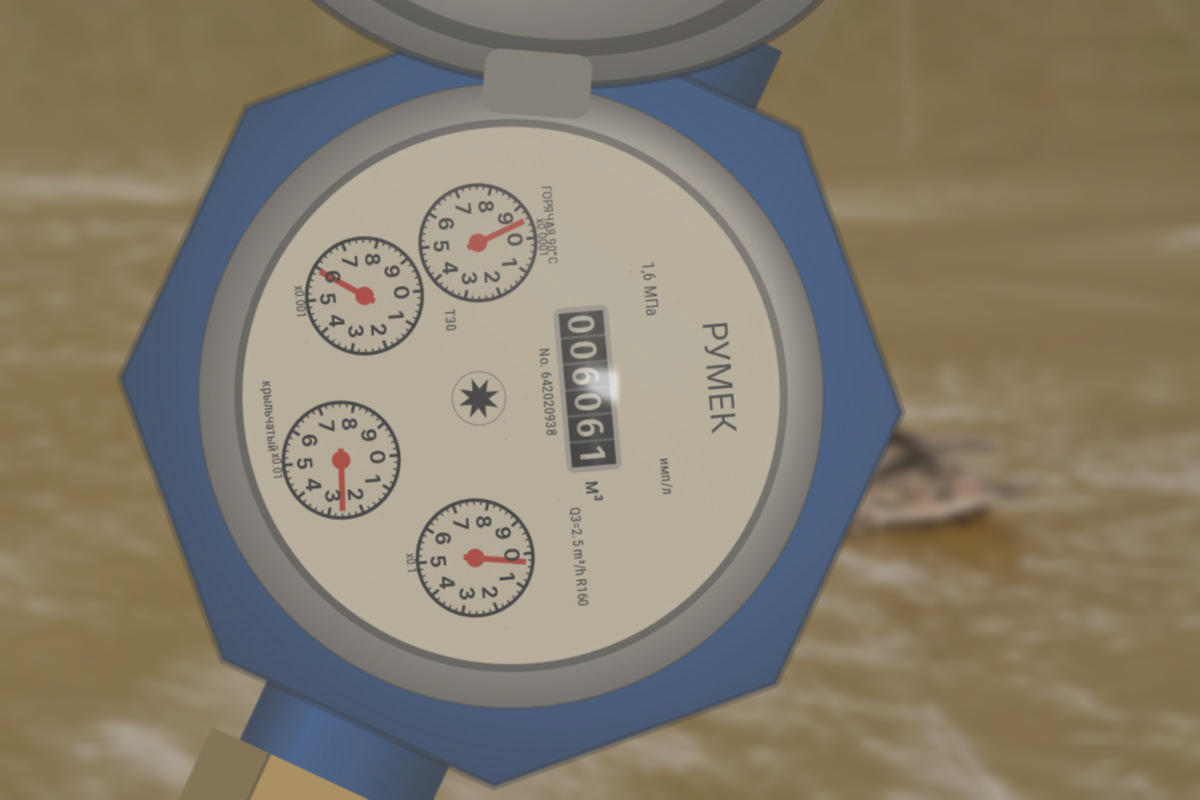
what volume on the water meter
6061.0259 m³
